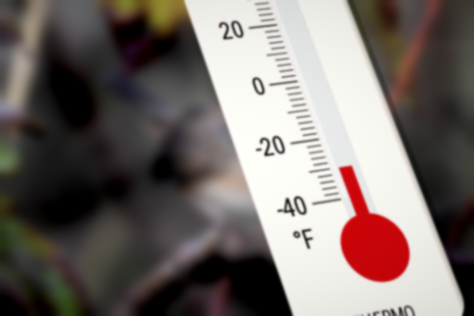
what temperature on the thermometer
-30 °F
